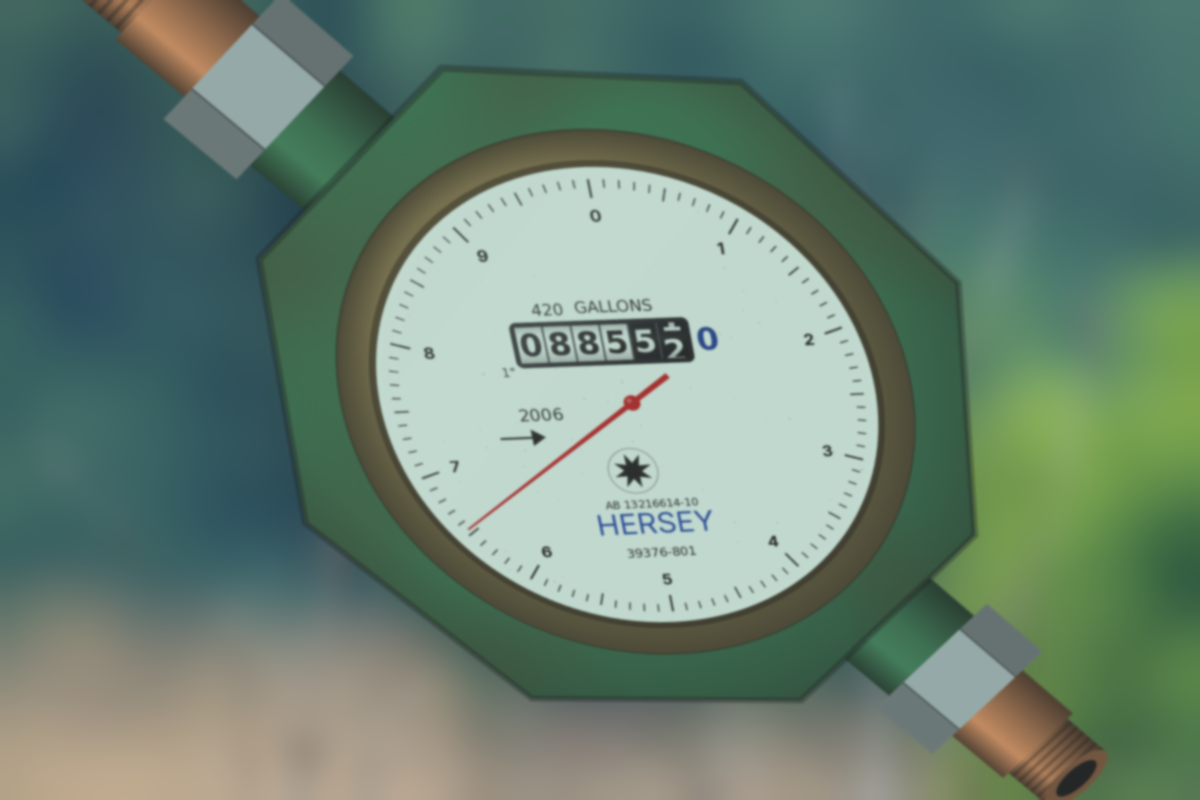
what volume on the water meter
885516.5 gal
